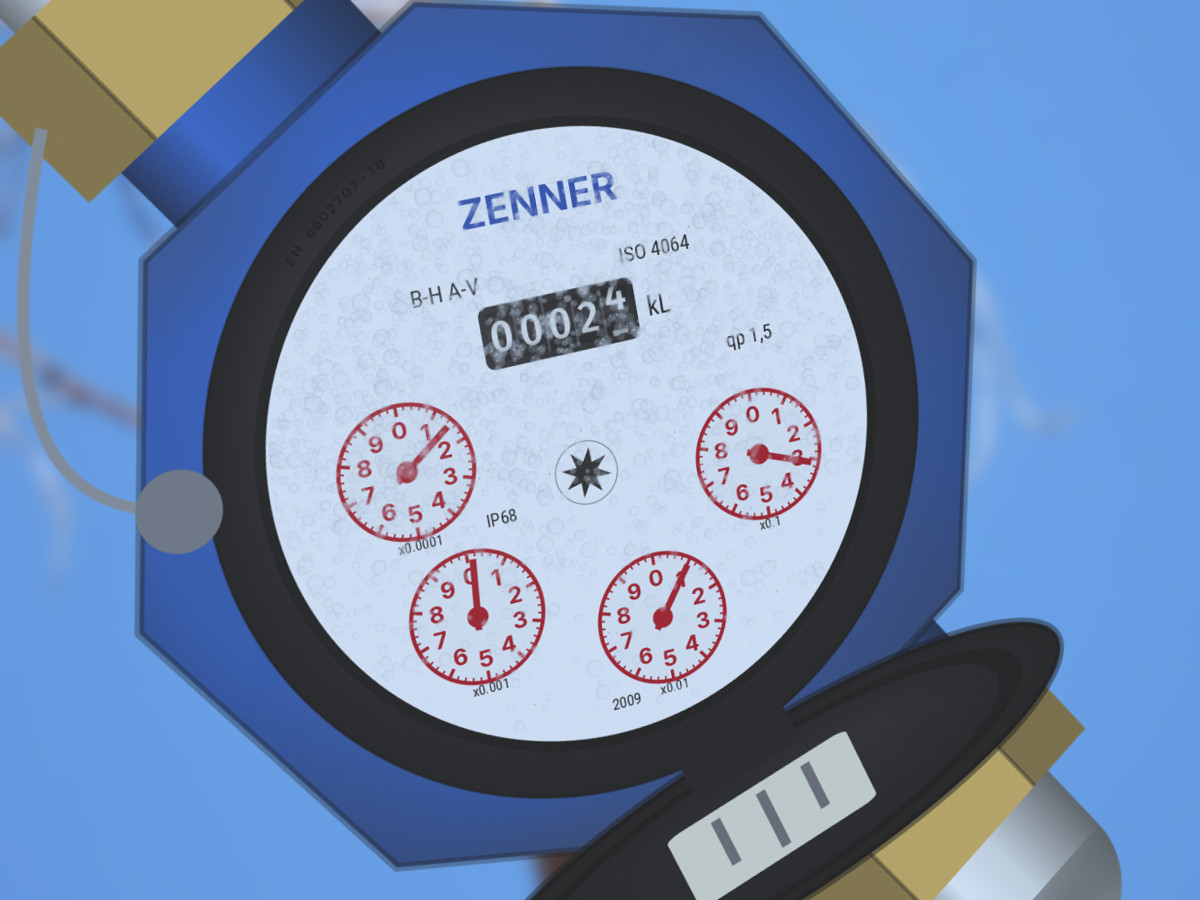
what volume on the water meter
24.3101 kL
